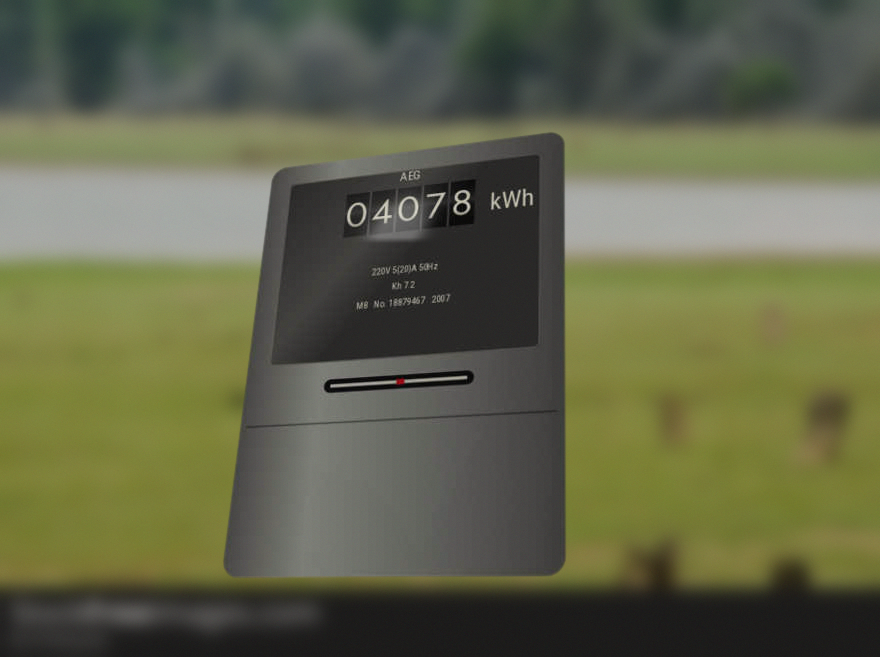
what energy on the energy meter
4078 kWh
